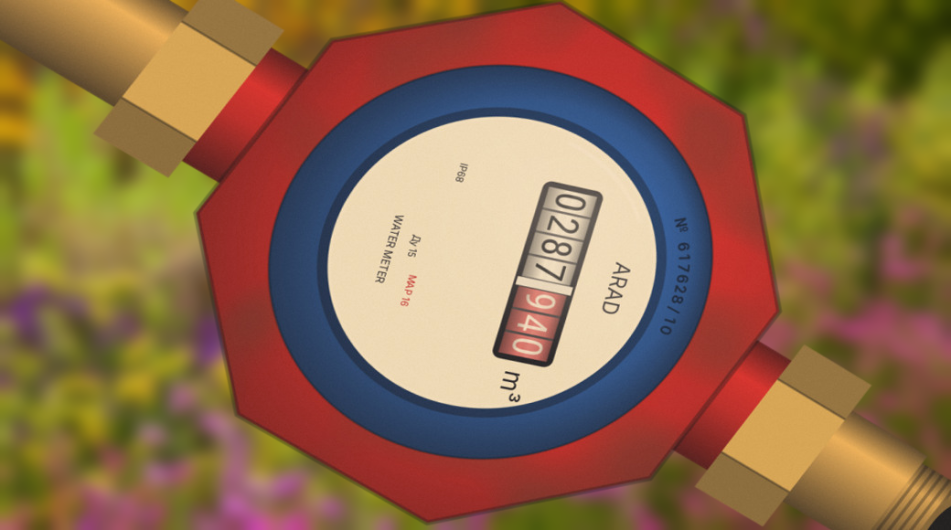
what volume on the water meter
287.940 m³
